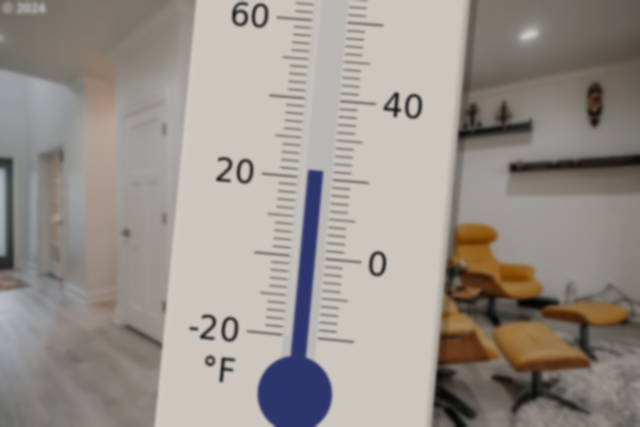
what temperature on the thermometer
22 °F
